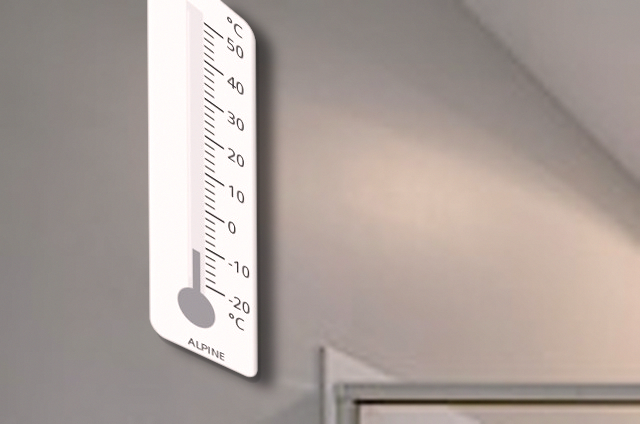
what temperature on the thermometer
-12 °C
